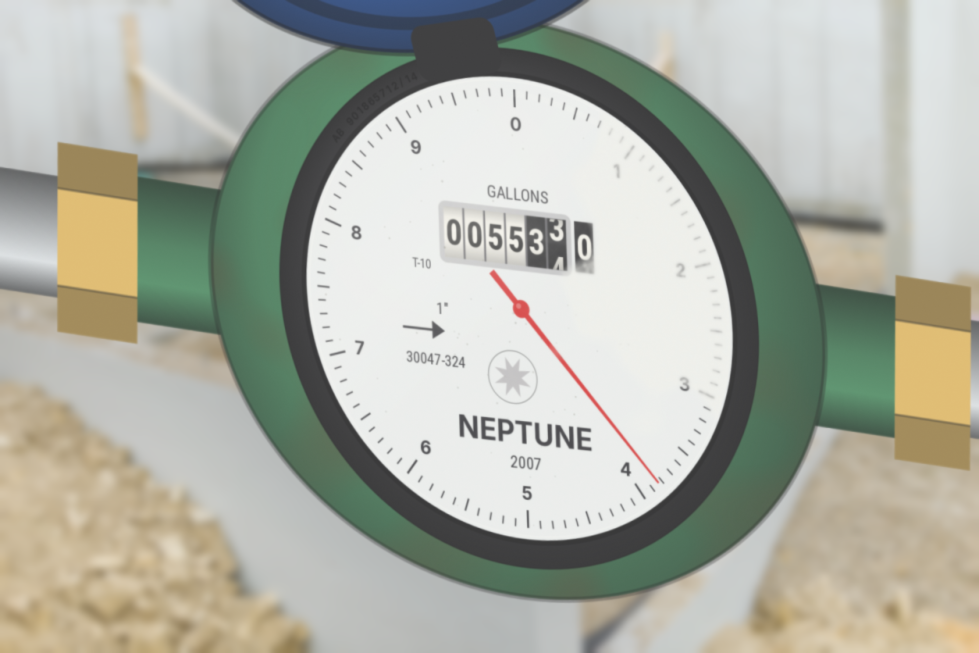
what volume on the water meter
55333.8 gal
